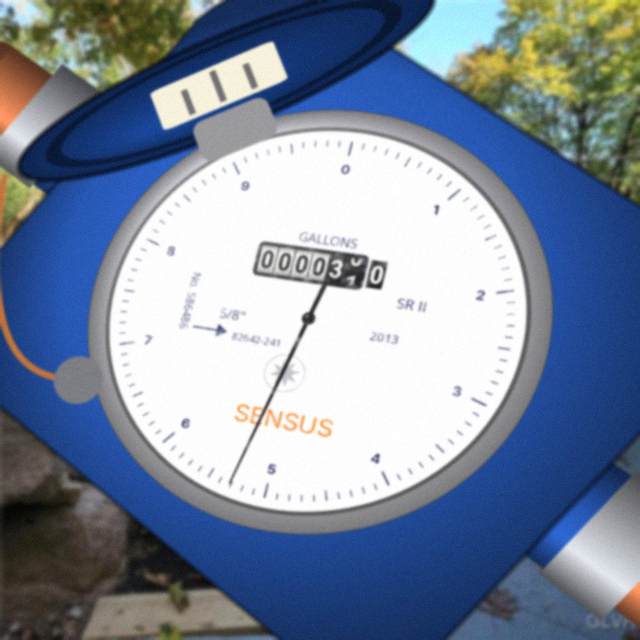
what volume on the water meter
305.3 gal
